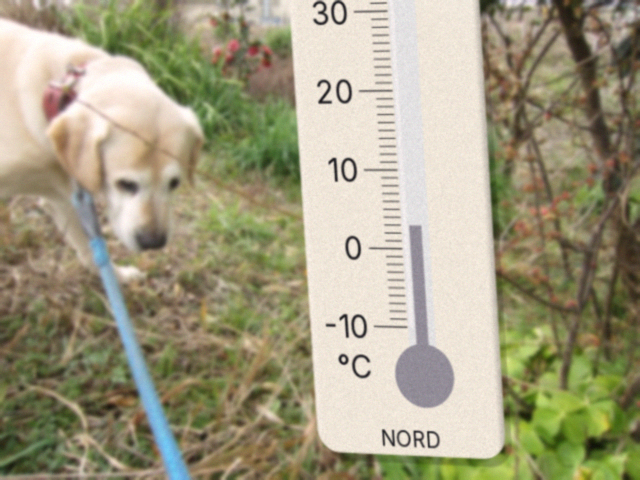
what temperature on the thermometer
3 °C
